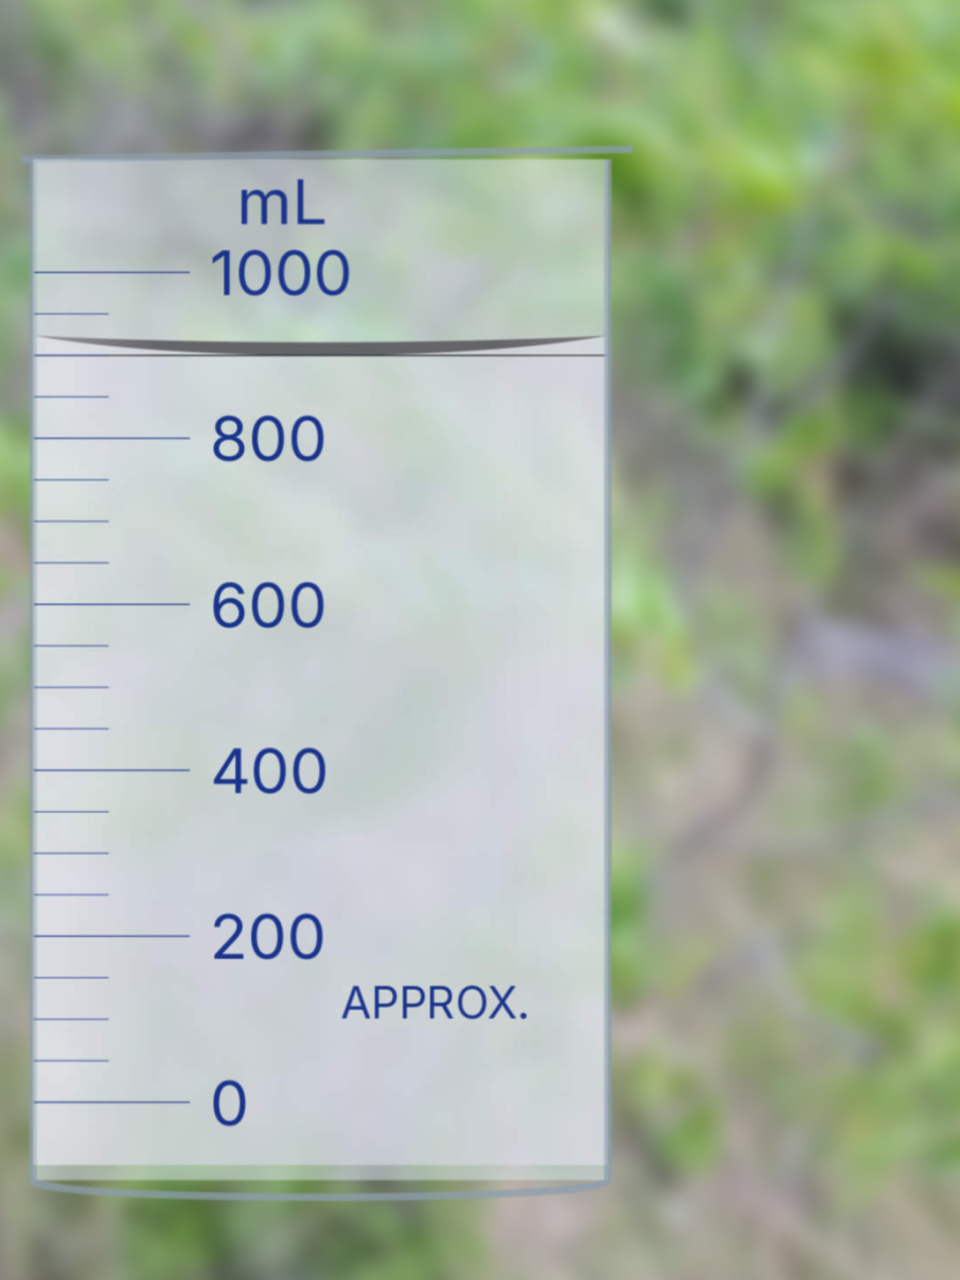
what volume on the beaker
900 mL
